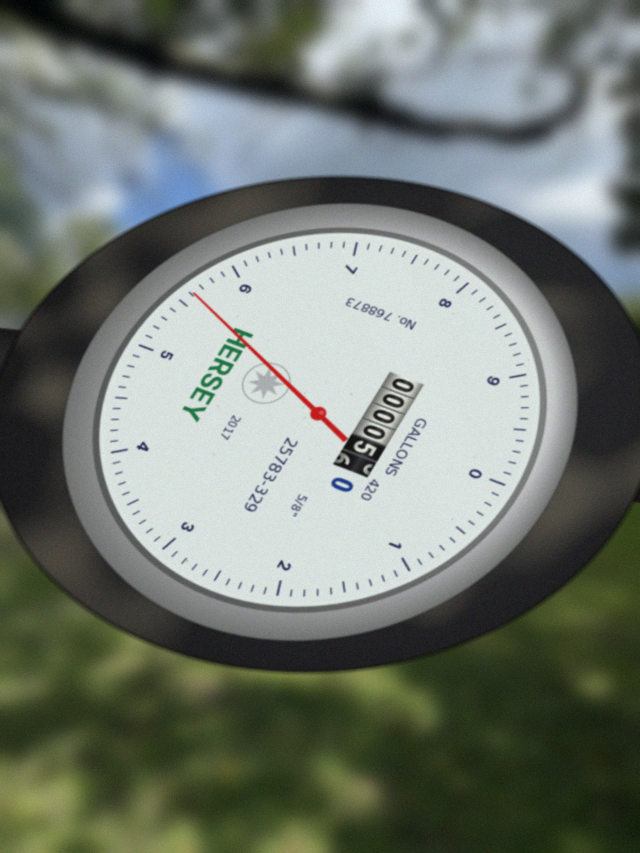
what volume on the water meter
555.6 gal
